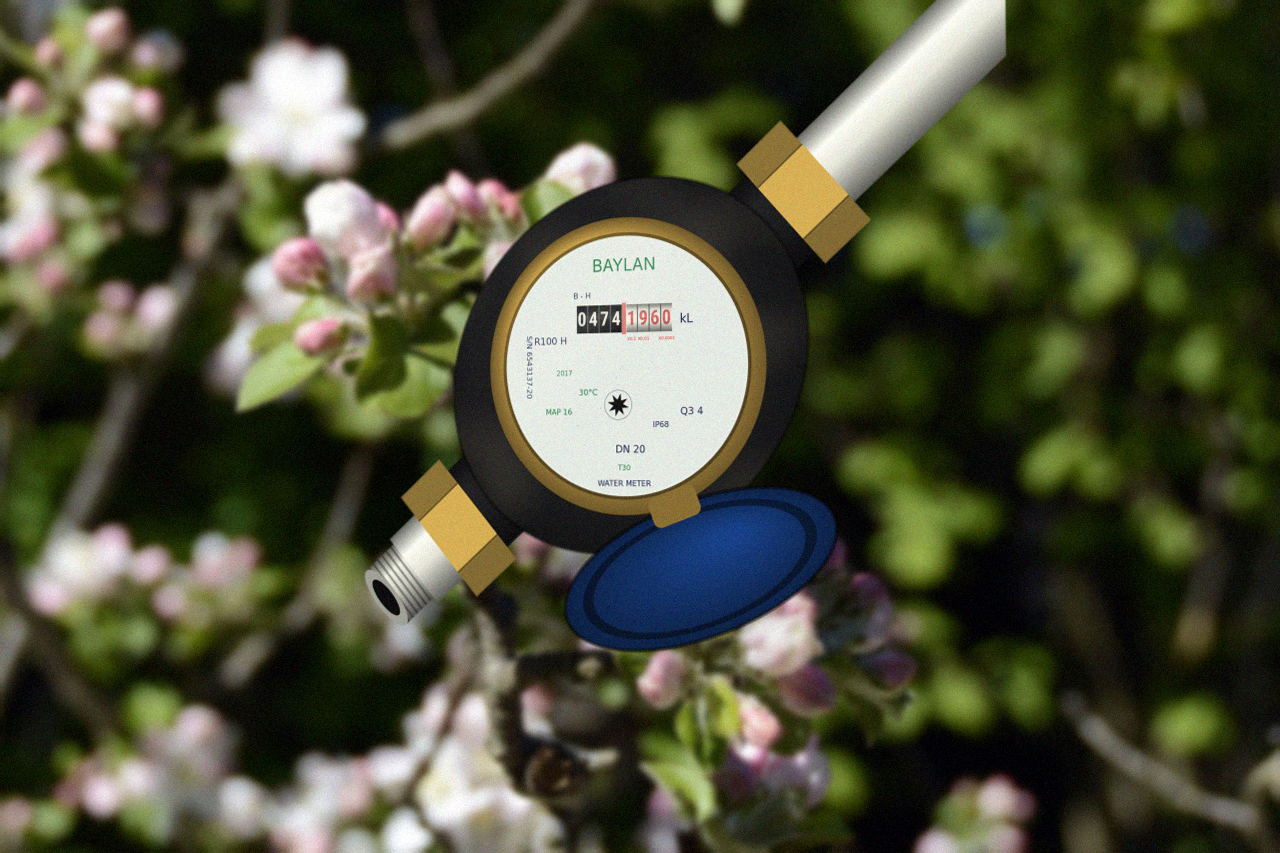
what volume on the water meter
474.1960 kL
